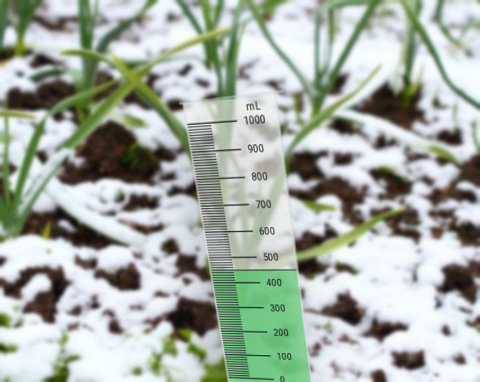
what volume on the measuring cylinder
450 mL
